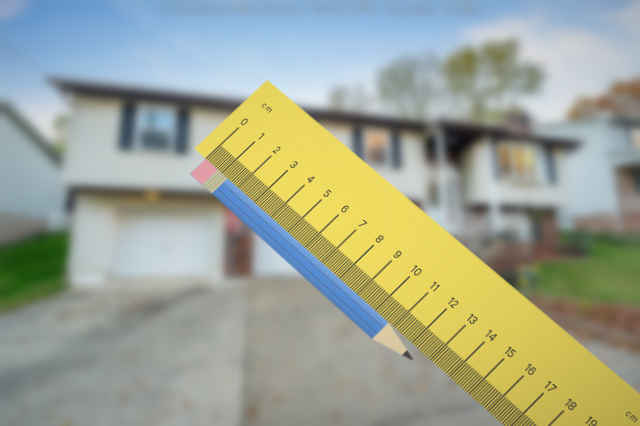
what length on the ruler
12.5 cm
